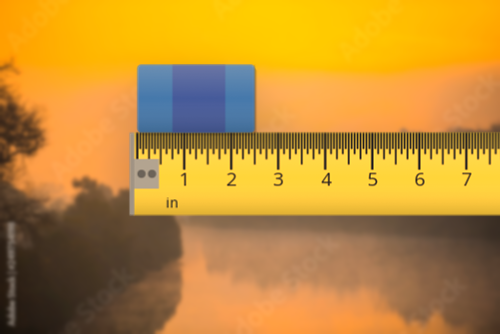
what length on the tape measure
2.5 in
